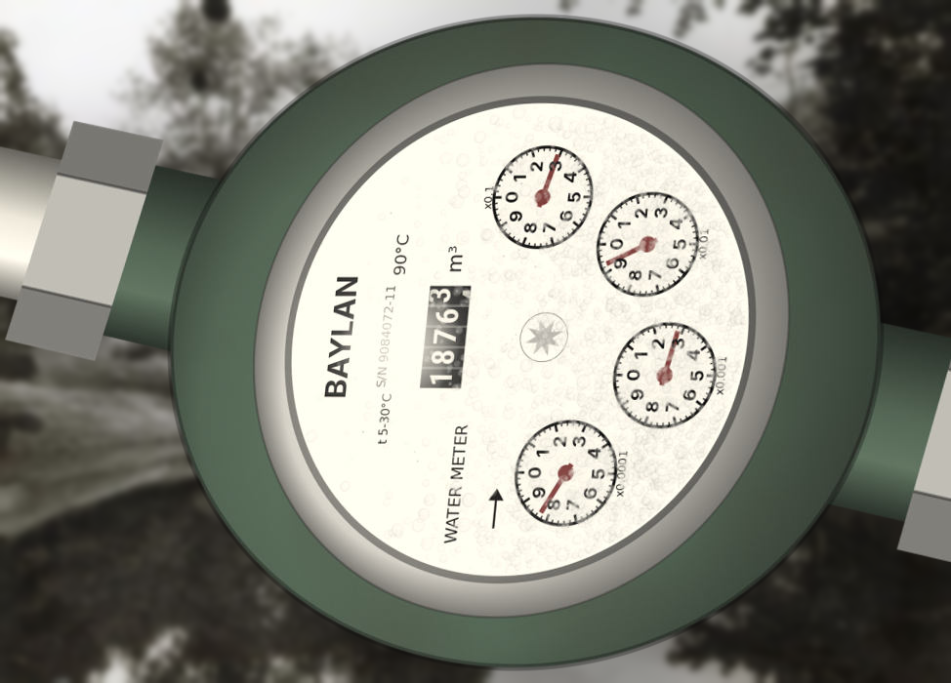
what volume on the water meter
18763.2928 m³
